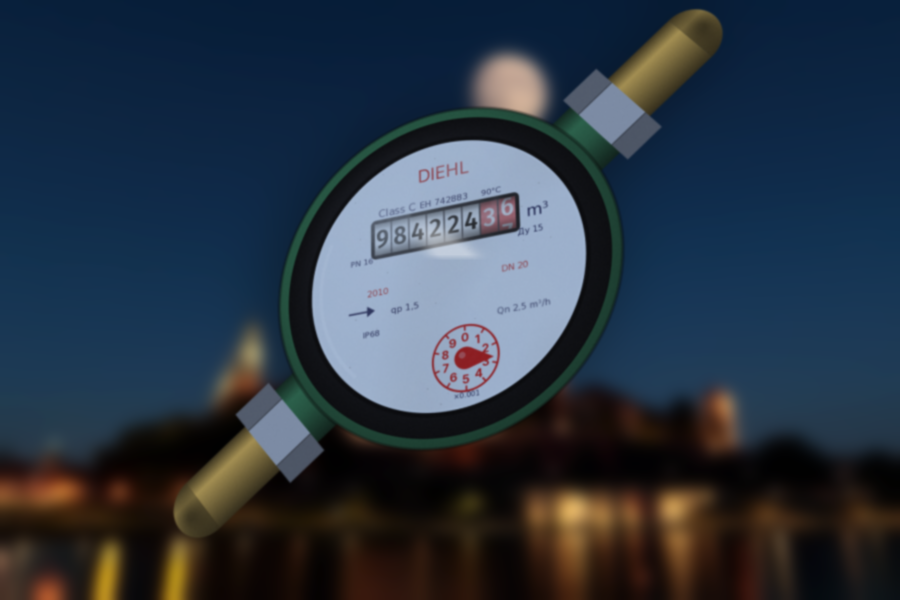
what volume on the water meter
984224.362 m³
